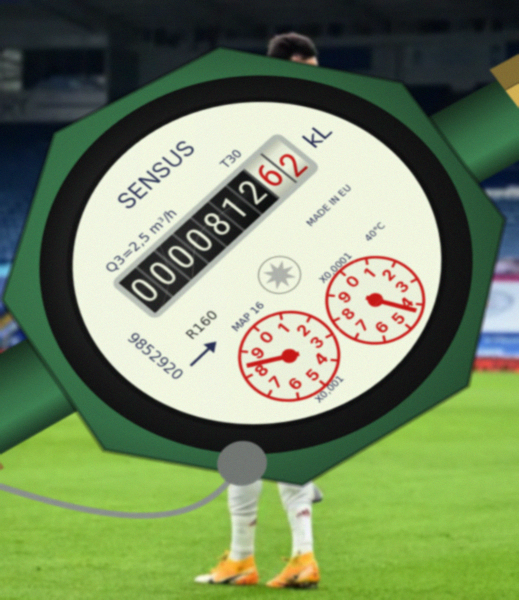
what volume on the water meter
812.6184 kL
